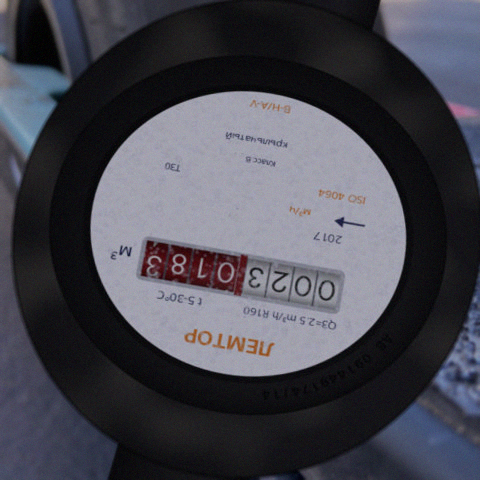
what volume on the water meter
23.0183 m³
